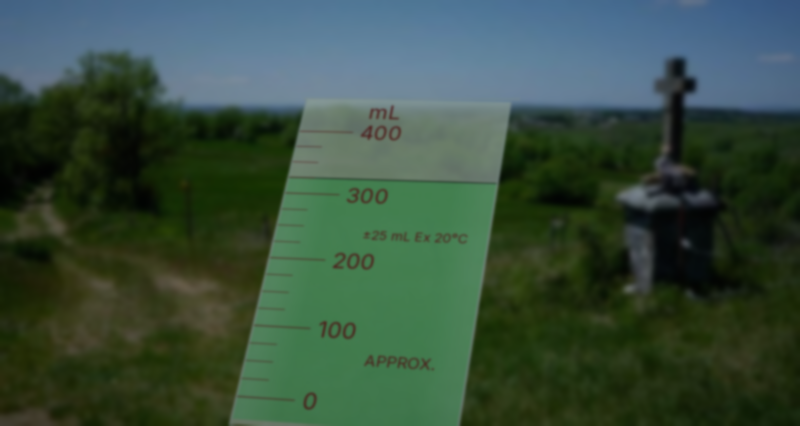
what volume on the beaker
325 mL
